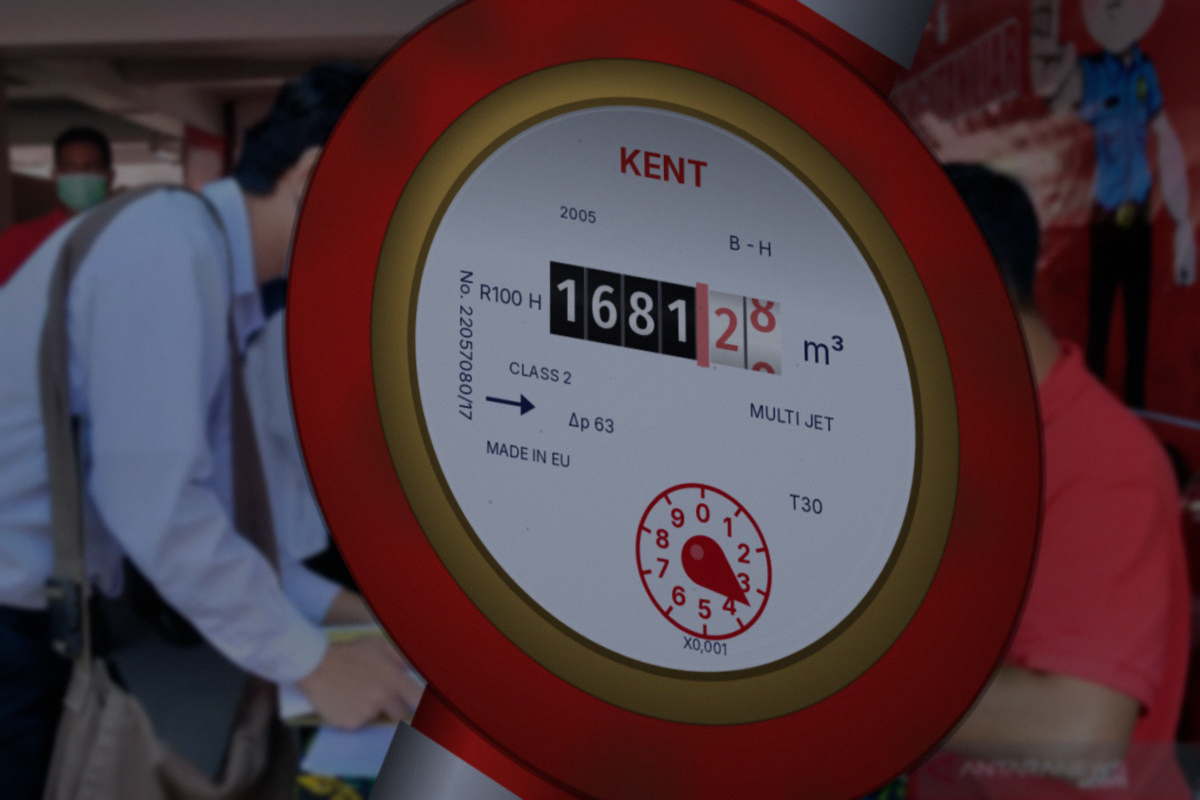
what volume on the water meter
1681.283 m³
